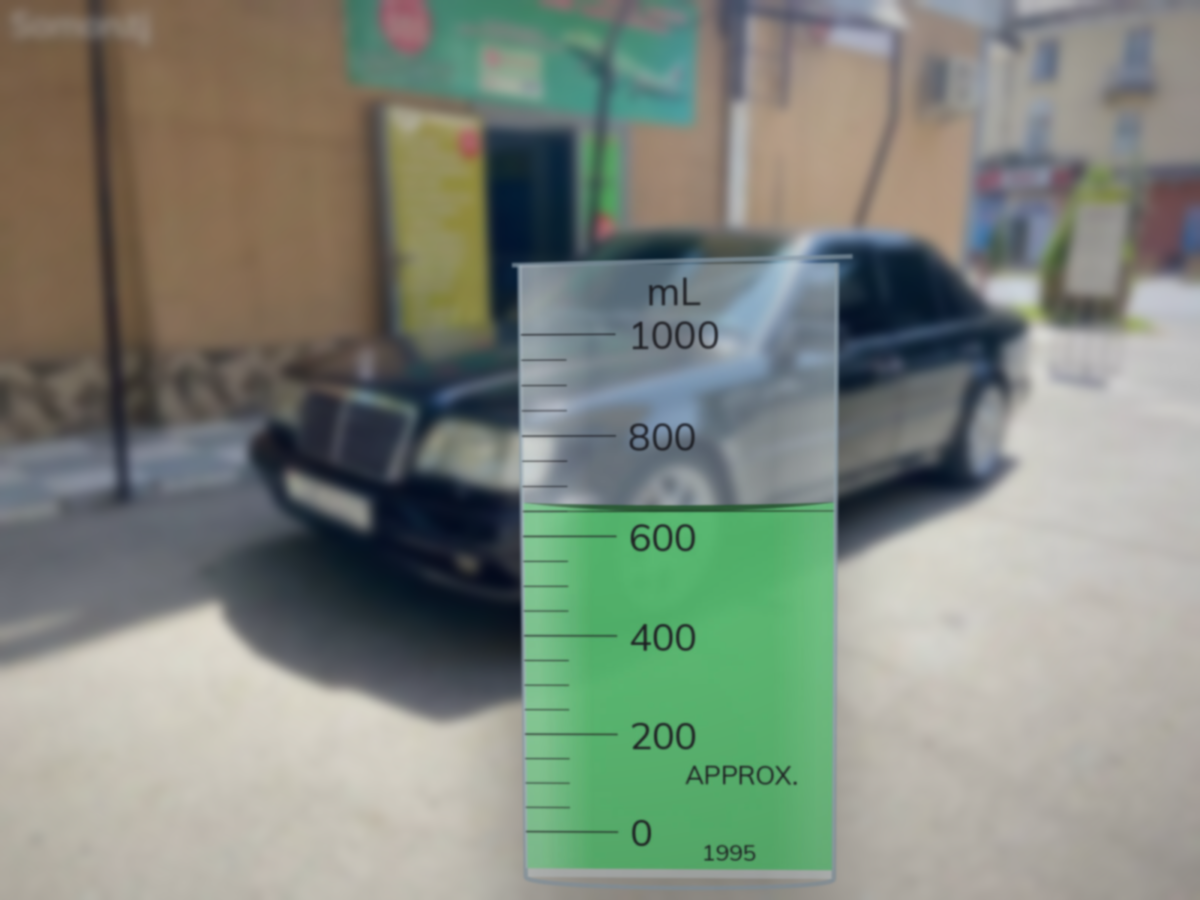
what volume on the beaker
650 mL
